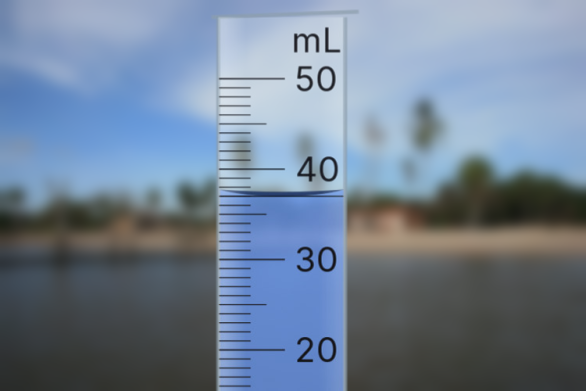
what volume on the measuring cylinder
37 mL
